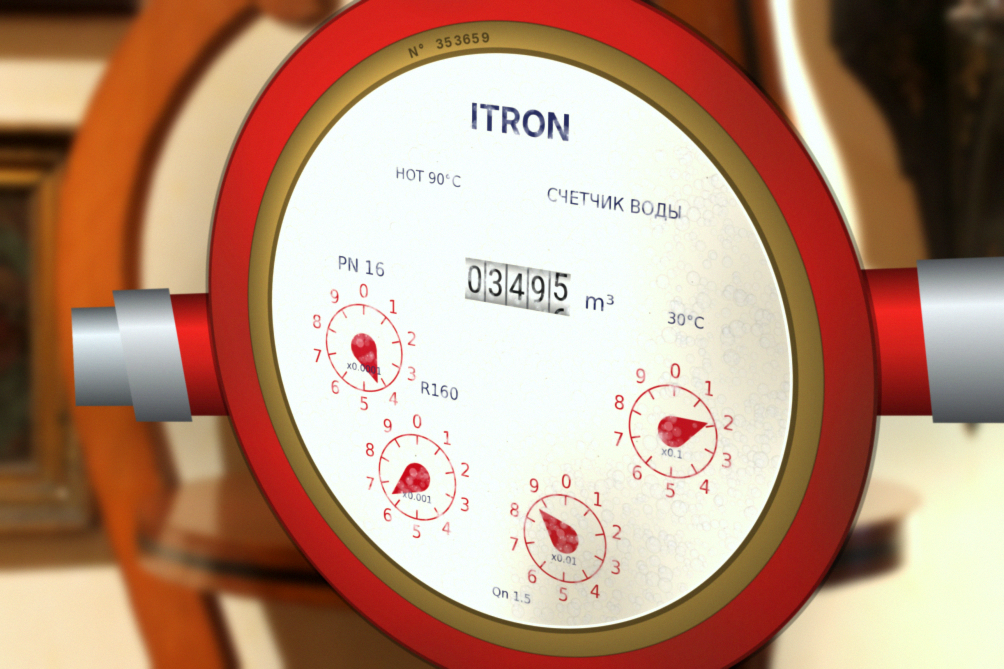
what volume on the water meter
3495.1864 m³
